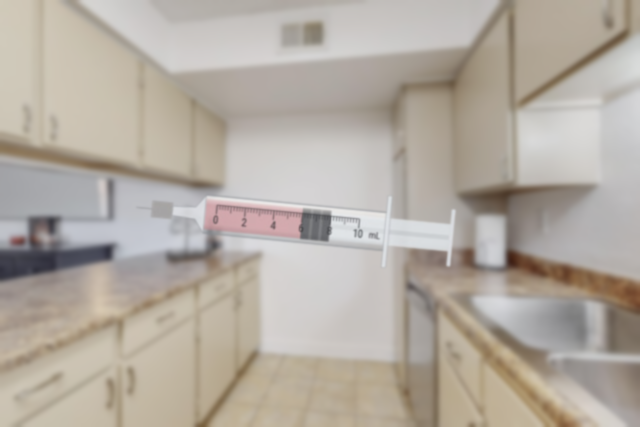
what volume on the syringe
6 mL
